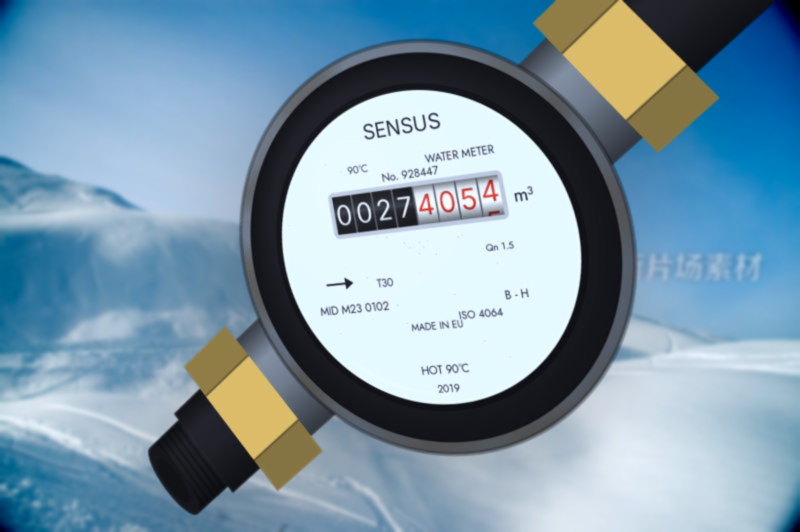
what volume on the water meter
27.4054 m³
